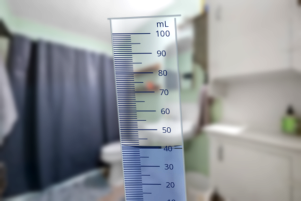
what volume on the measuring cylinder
40 mL
